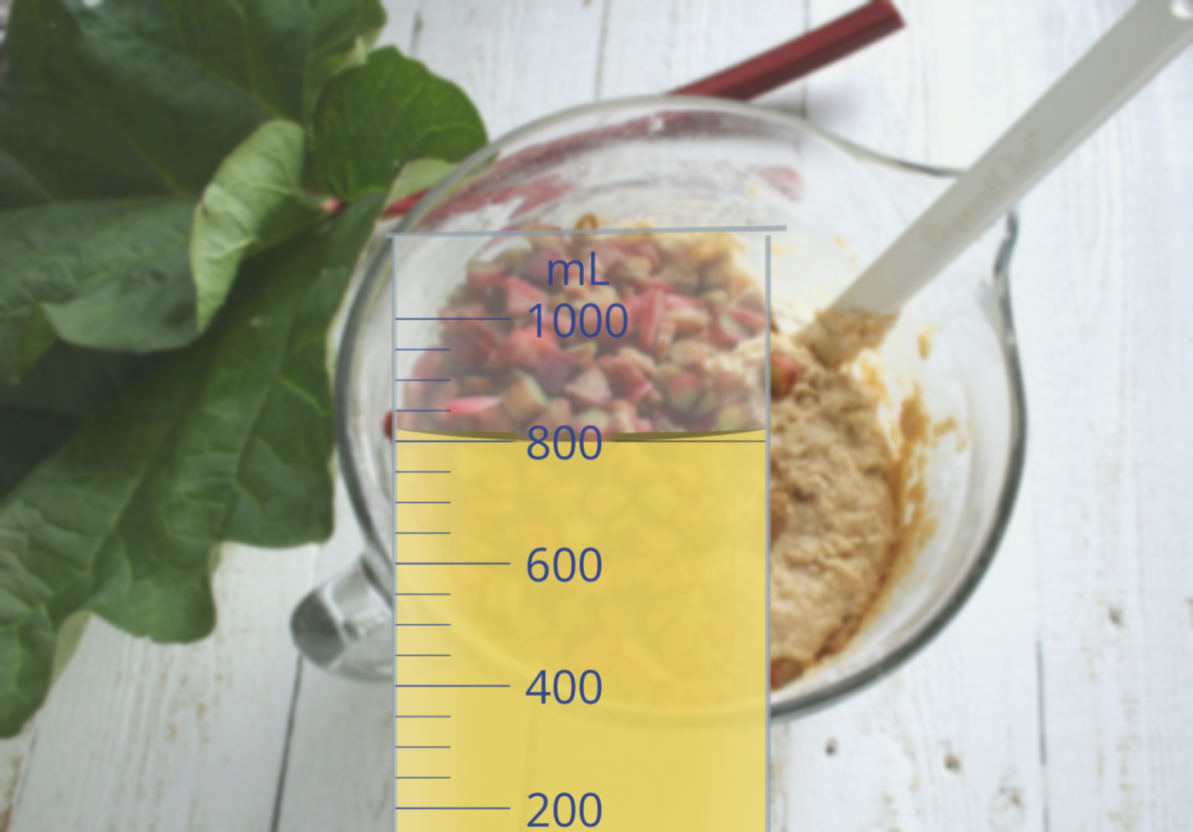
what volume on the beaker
800 mL
